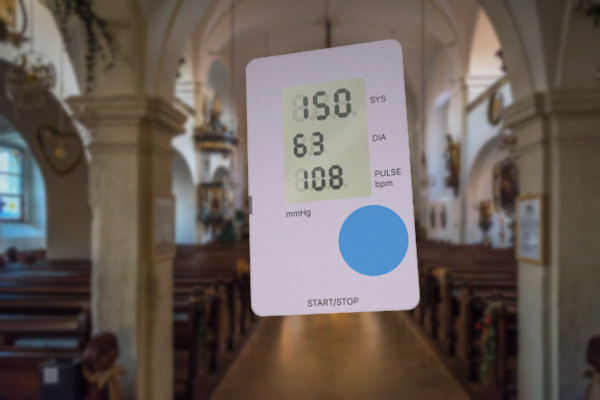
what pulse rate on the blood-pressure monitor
108 bpm
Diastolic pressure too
63 mmHg
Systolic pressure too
150 mmHg
